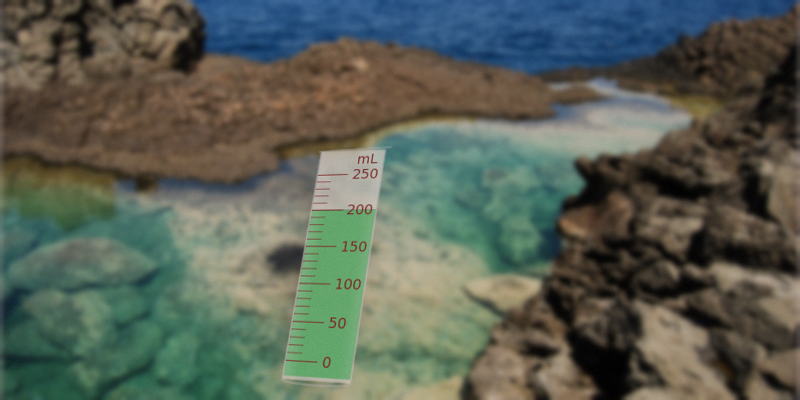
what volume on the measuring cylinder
200 mL
